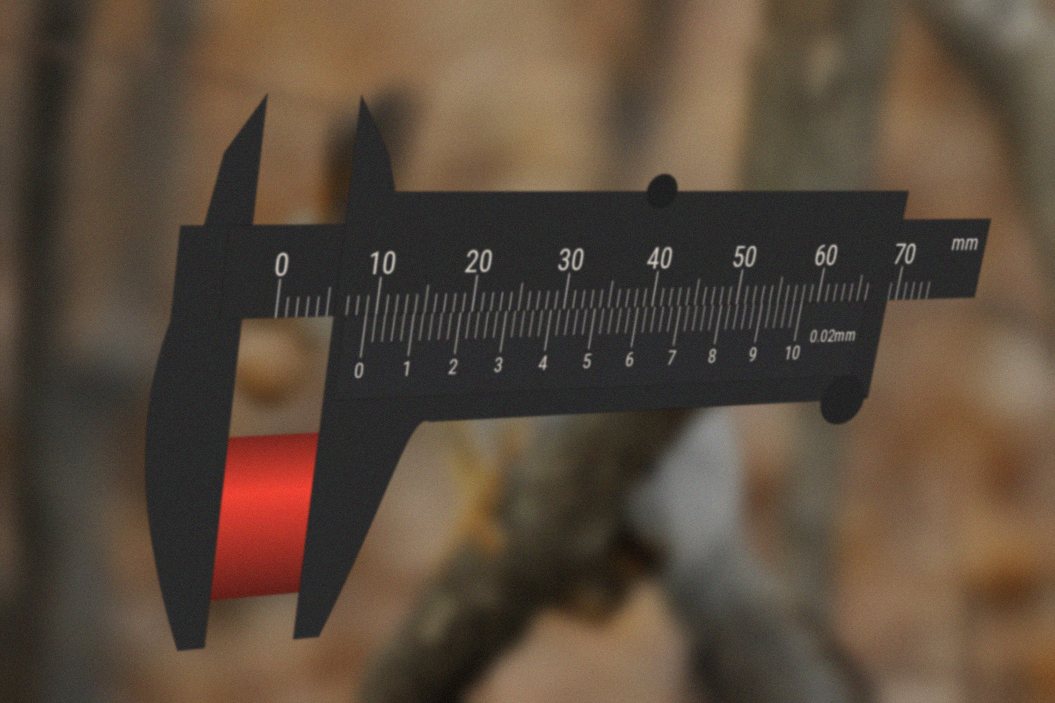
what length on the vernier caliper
9.0 mm
